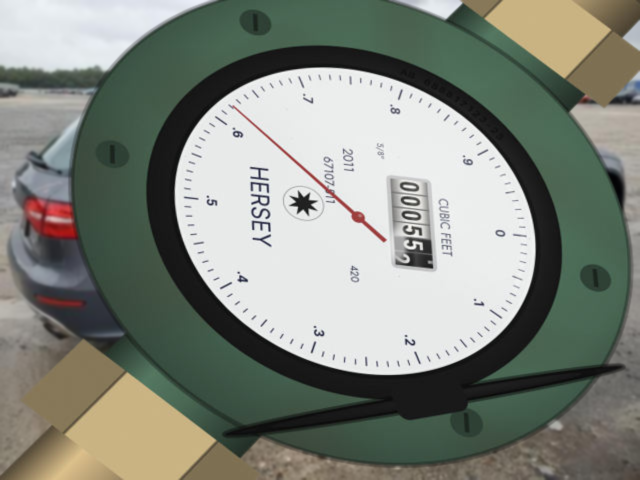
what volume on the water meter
551.62 ft³
